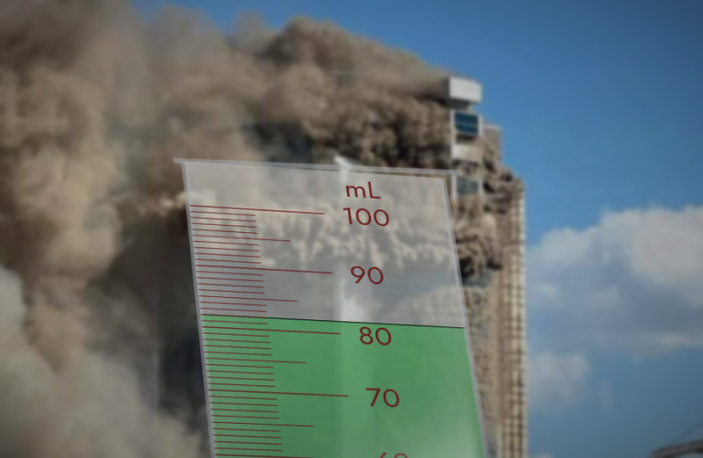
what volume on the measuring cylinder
82 mL
